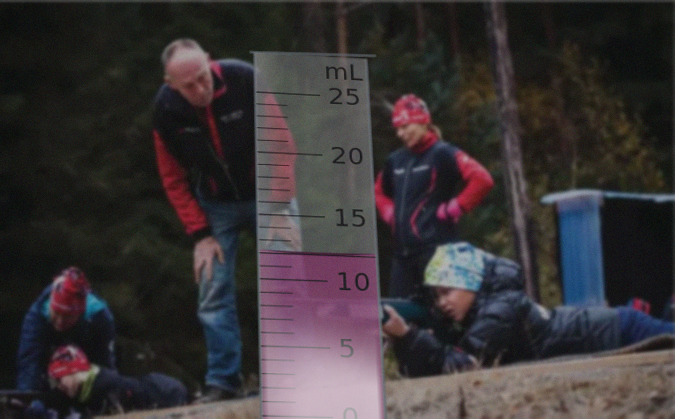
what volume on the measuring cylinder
12 mL
